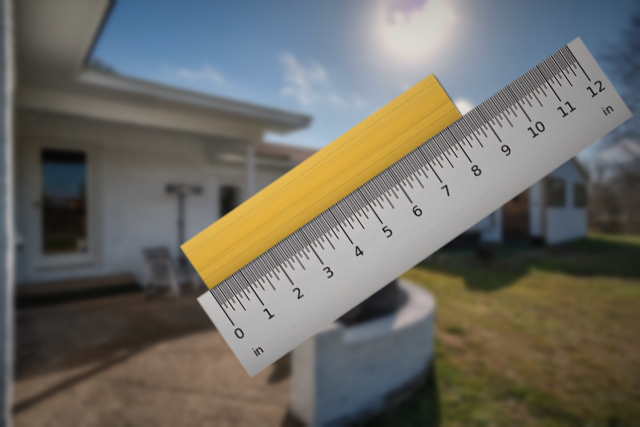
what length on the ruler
8.5 in
